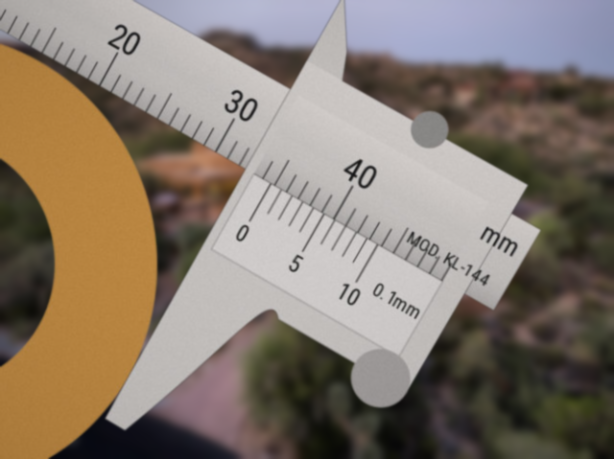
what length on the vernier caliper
34.7 mm
